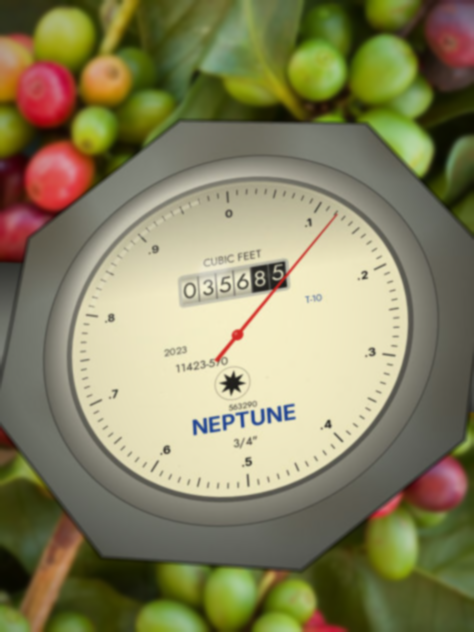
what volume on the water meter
35685.12 ft³
